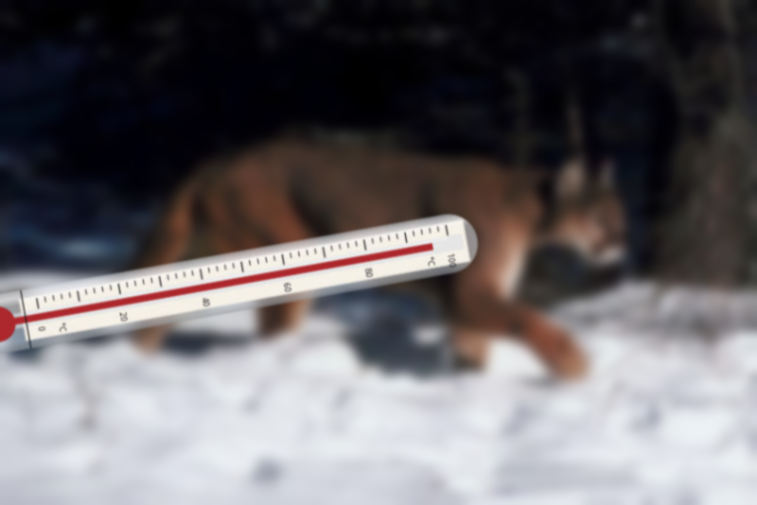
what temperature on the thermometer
96 °C
